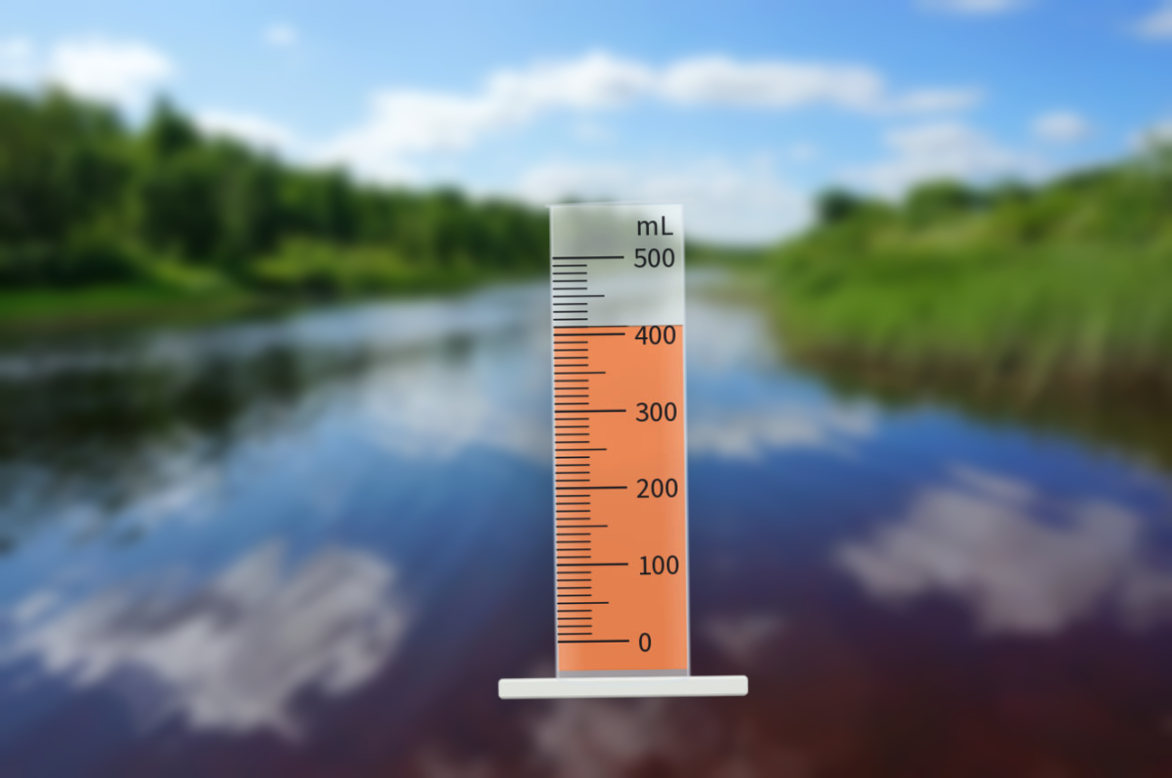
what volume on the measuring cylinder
410 mL
